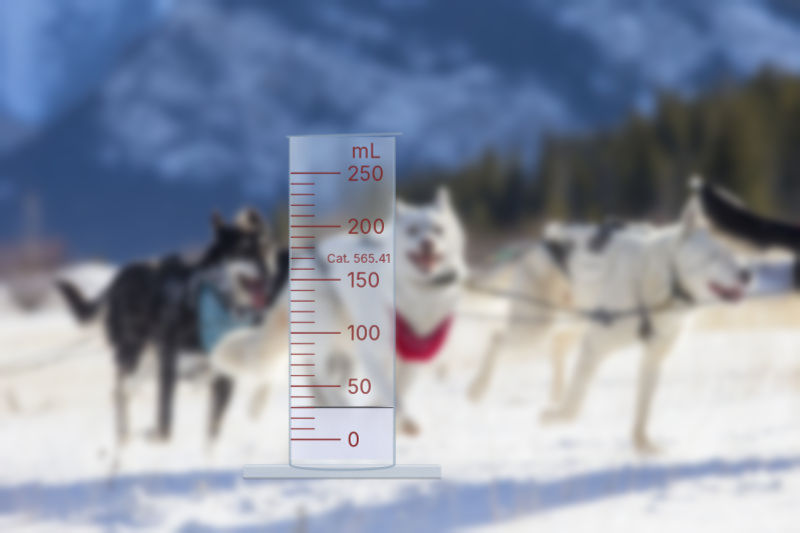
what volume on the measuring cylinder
30 mL
